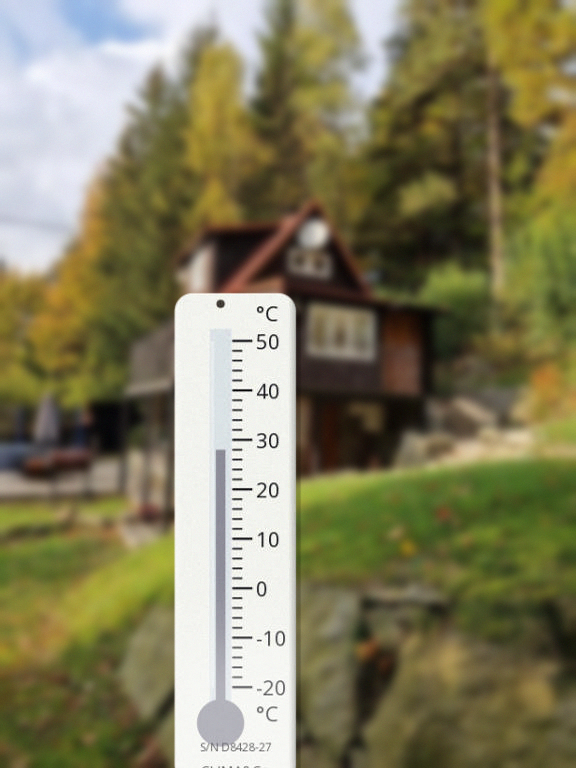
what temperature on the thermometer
28 °C
